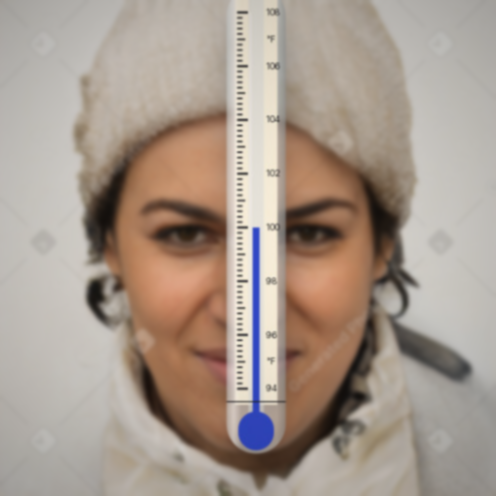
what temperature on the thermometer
100 °F
